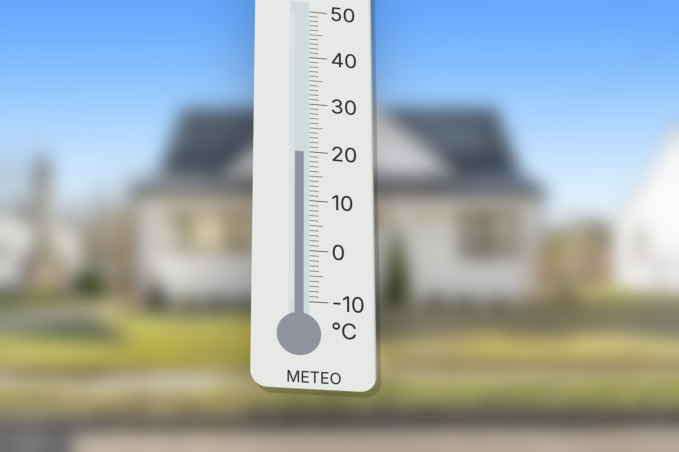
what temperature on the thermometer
20 °C
